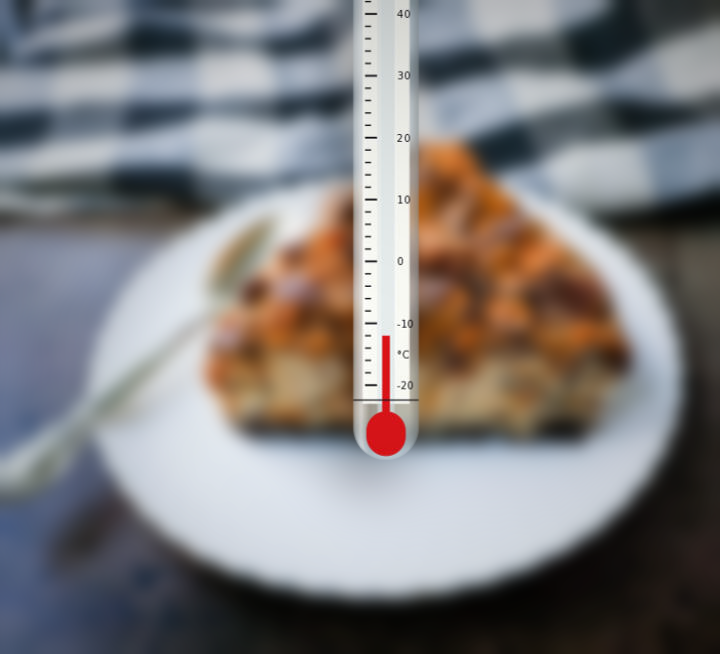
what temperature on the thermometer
-12 °C
